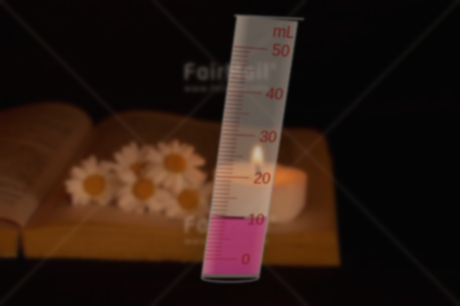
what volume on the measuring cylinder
10 mL
